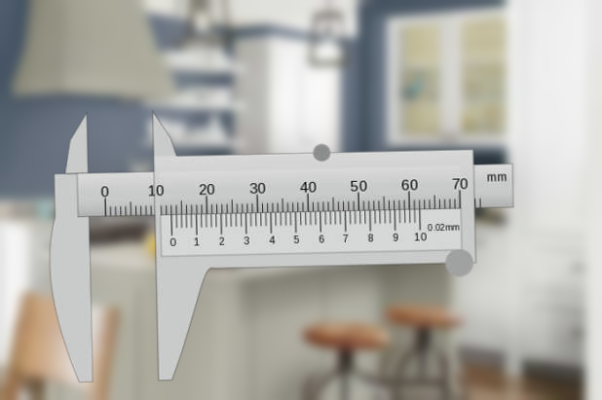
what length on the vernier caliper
13.0 mm
